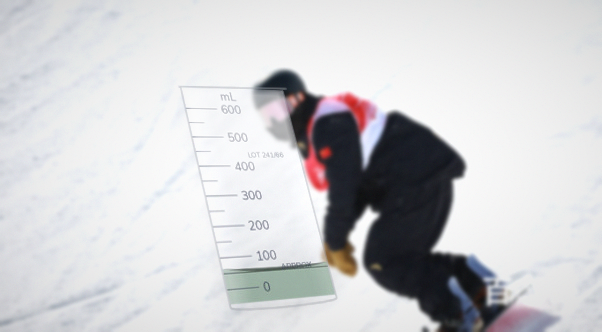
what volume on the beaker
50 mL
